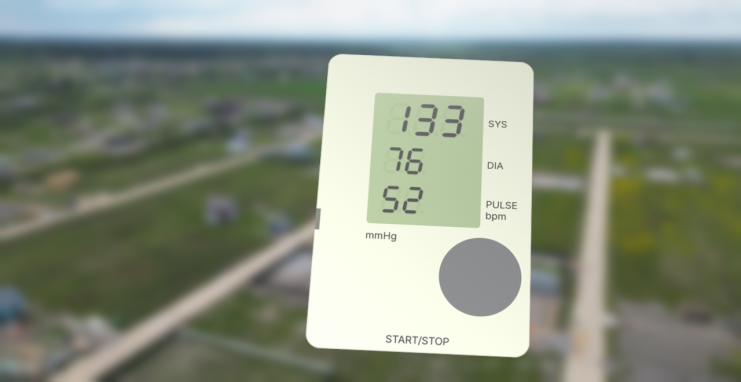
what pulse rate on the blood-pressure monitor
52 bpm
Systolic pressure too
133 mmHg
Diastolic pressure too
76 mmHg
